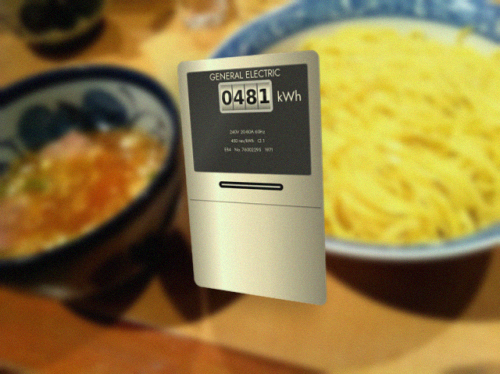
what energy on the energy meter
481 kWh
